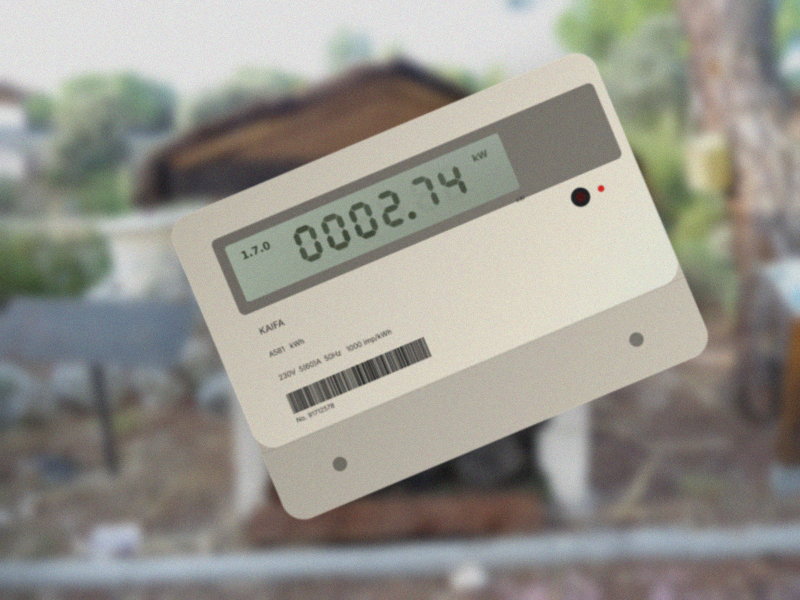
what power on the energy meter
2.74 kW
